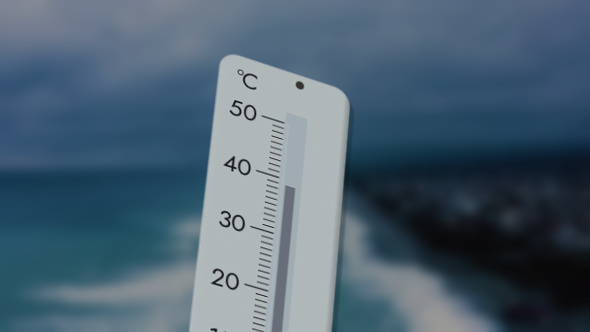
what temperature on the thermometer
39 °C
